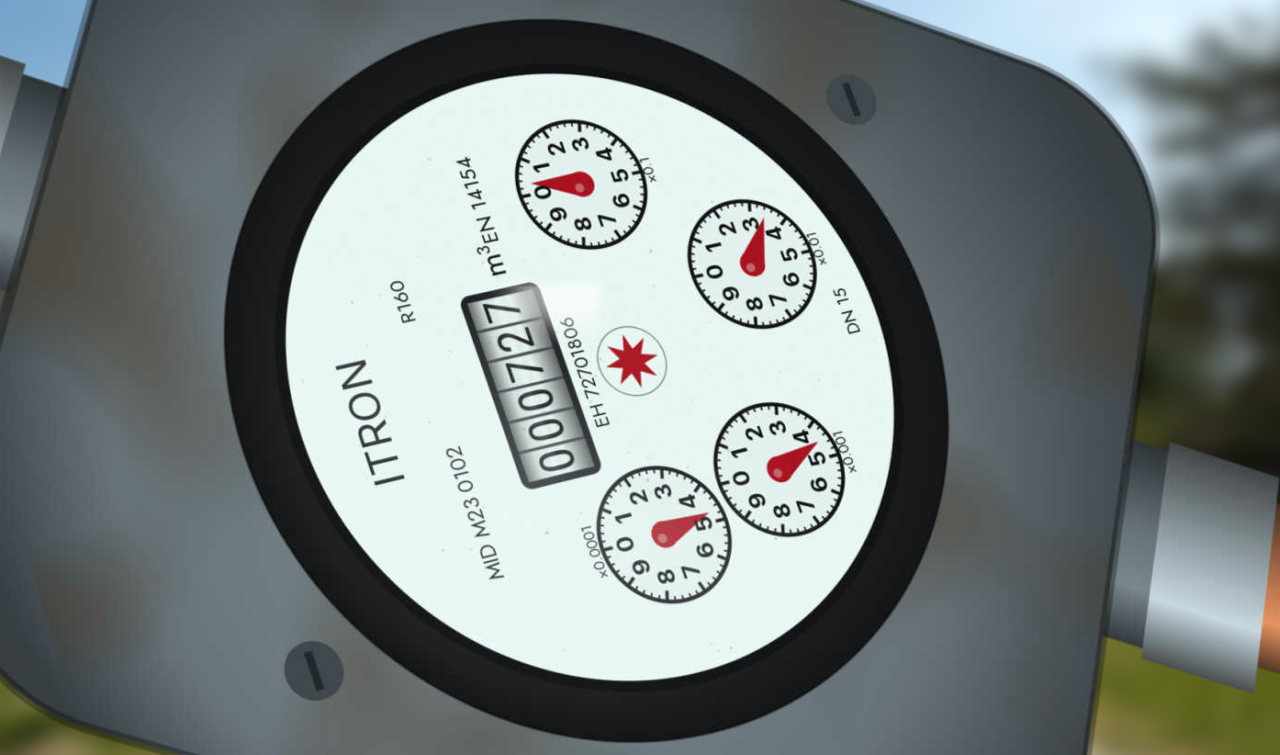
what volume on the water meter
727.0344 m³
